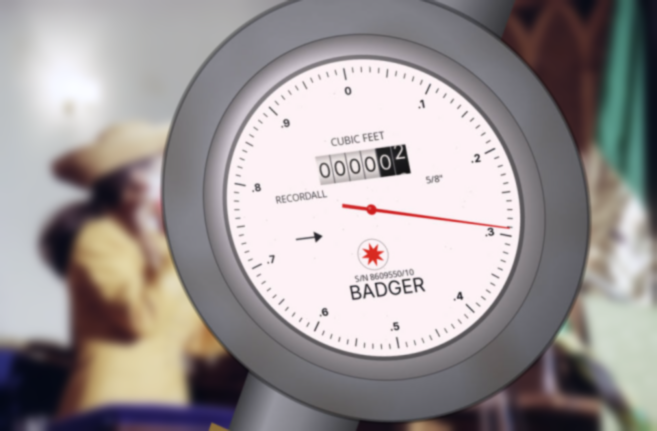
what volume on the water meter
2.29 ft³
